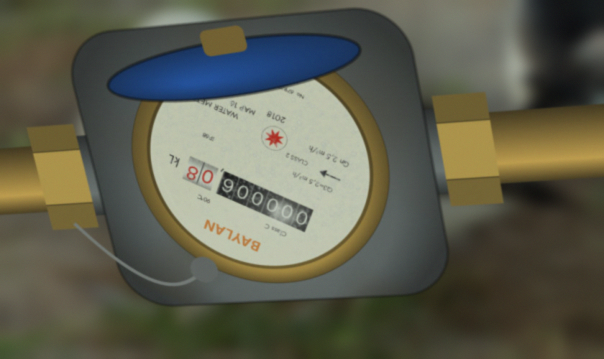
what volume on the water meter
6.08 kL
